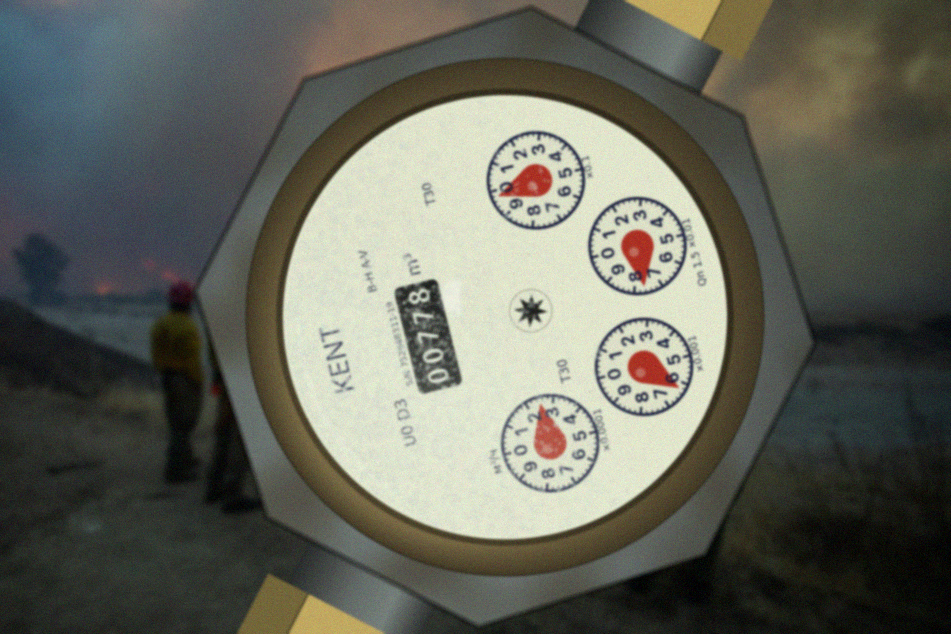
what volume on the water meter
777.9762 m³
